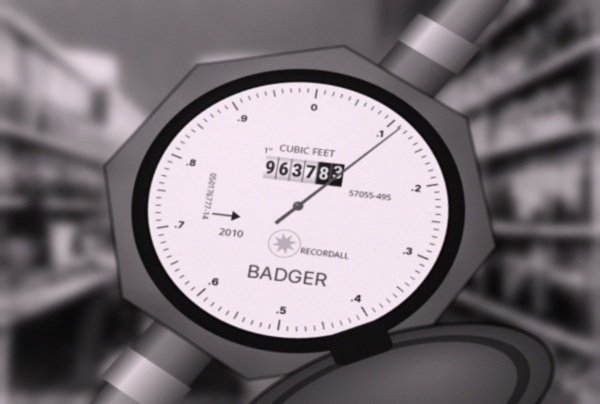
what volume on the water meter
963783.11 ft³
